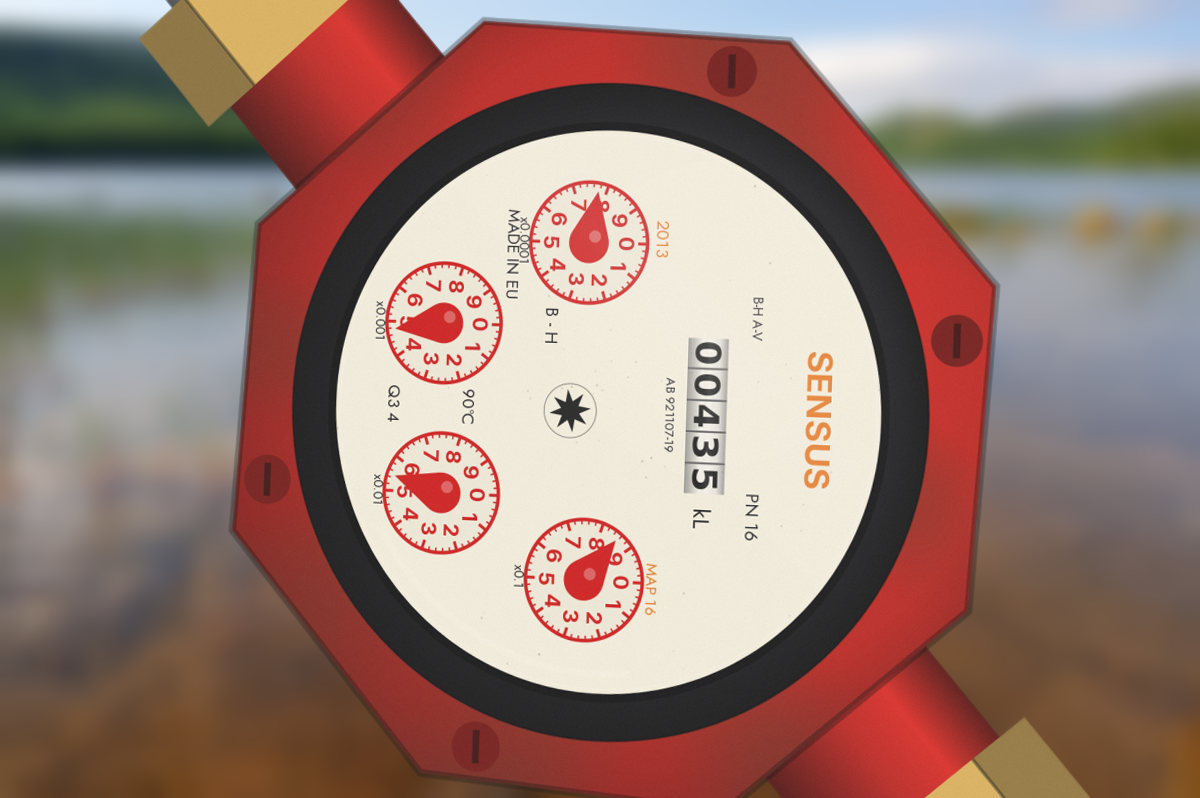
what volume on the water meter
435.8547 kL
